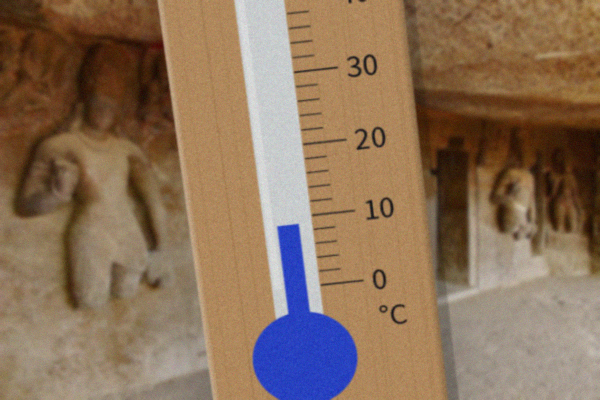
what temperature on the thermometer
9 °C
